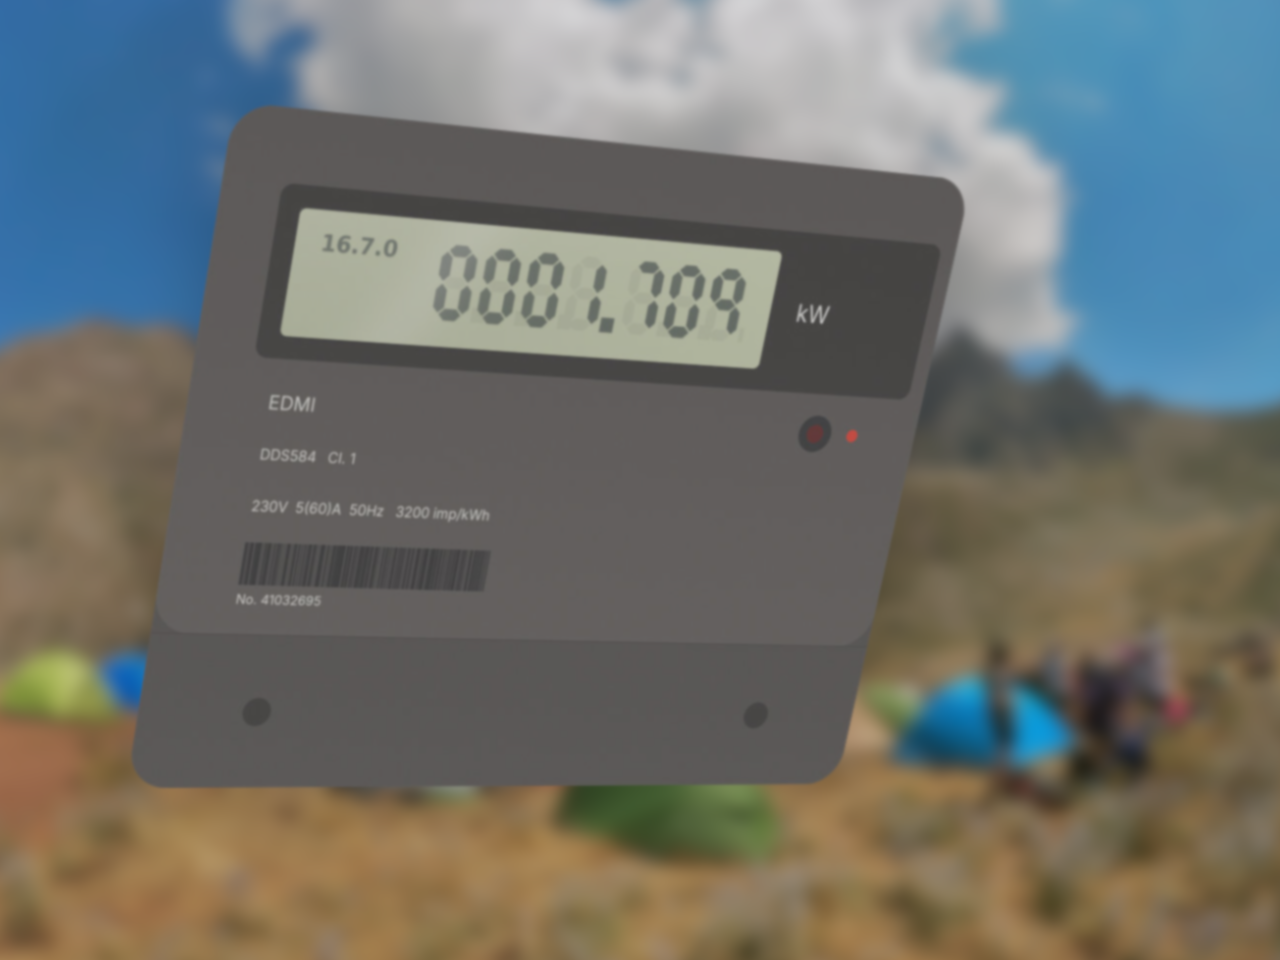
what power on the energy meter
1.709 kW
